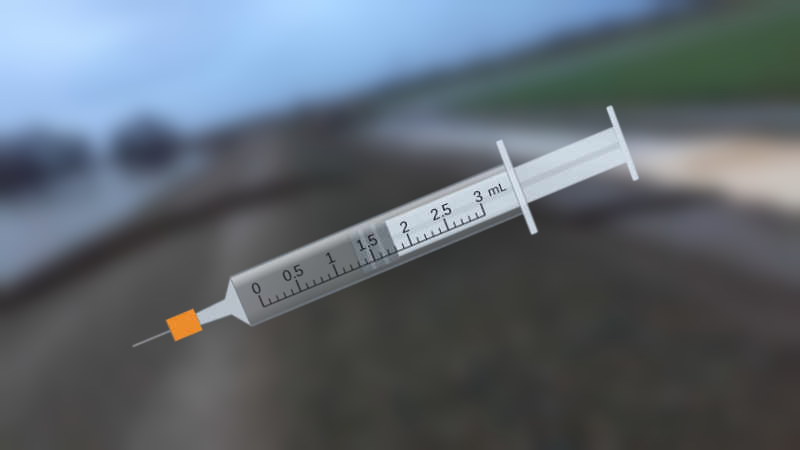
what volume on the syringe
1.3 mL
